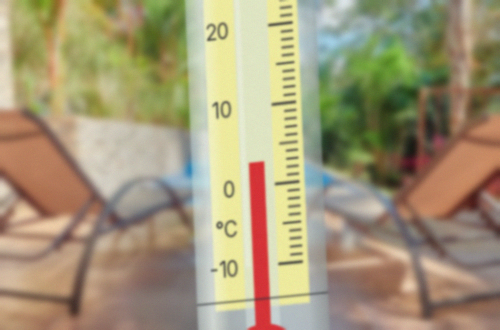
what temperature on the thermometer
3 °C
